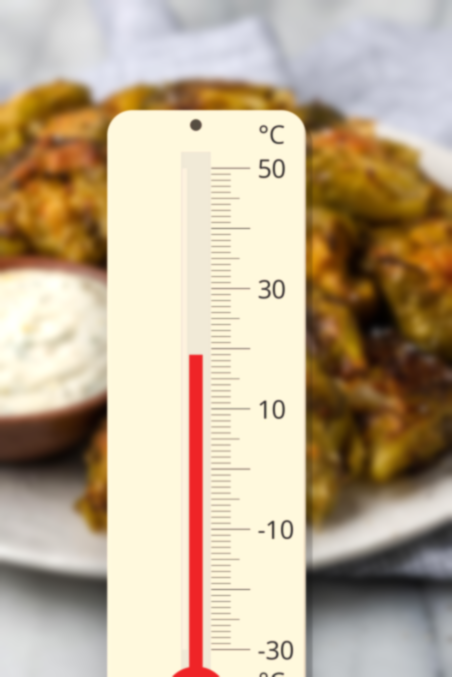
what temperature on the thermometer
19 °C
